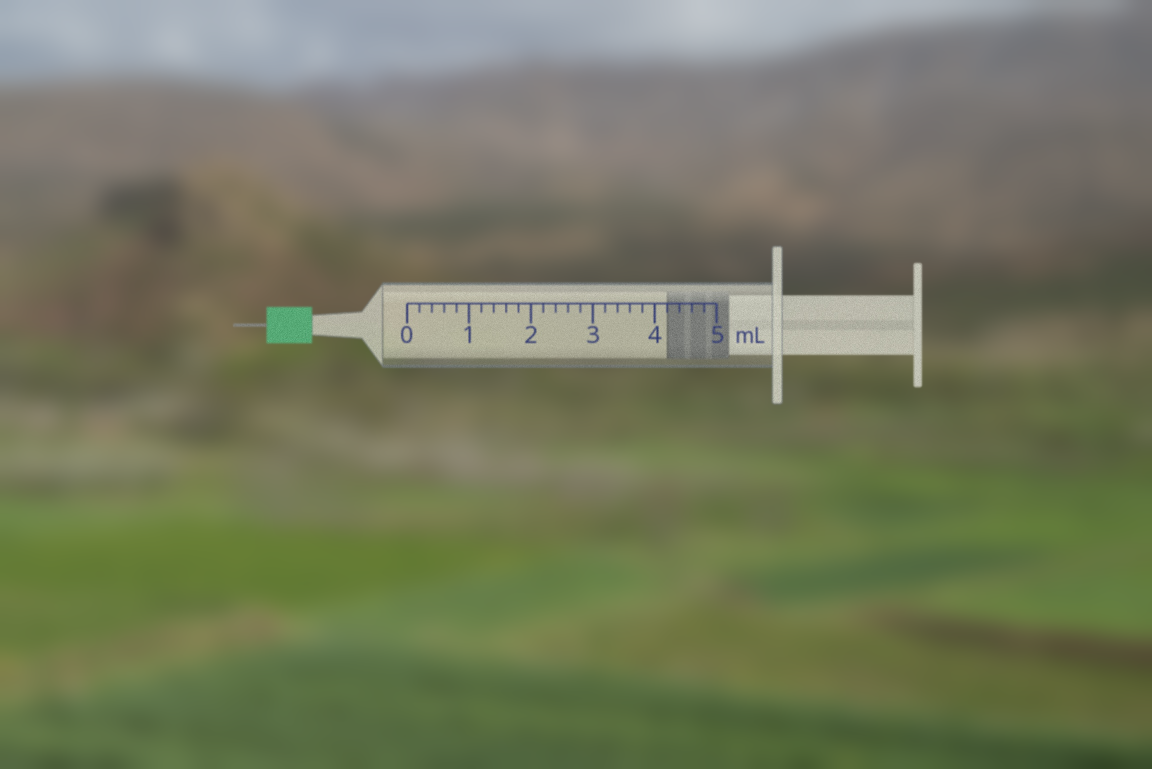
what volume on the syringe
4.2 mL
